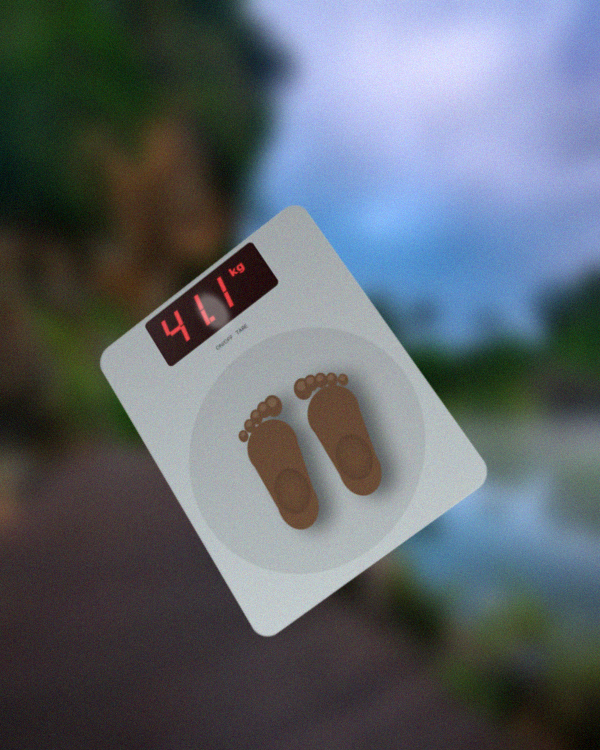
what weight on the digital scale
41.1 kg
